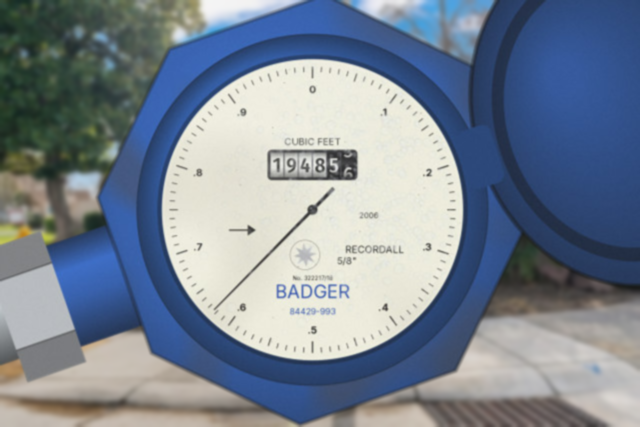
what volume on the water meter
194855.62 ft³
